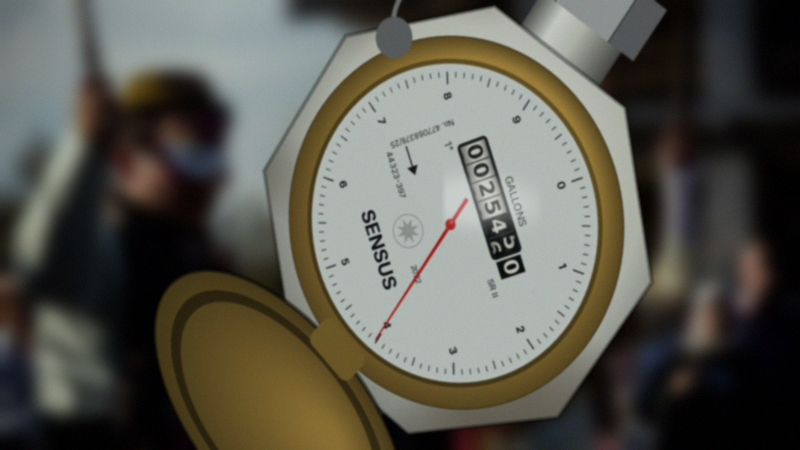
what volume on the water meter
25454.0 gal
